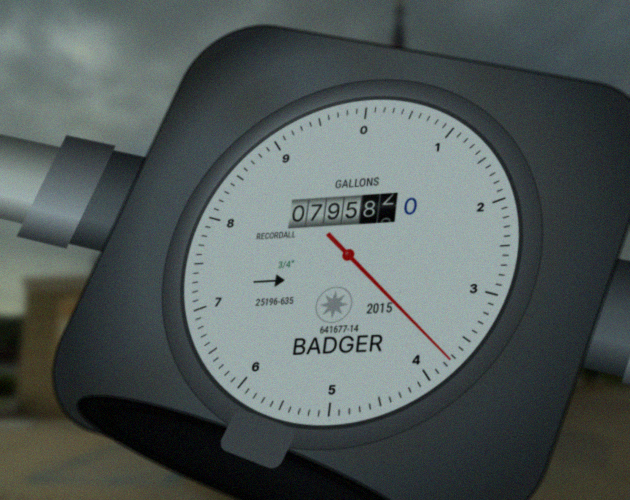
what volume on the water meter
795823.7 gal
